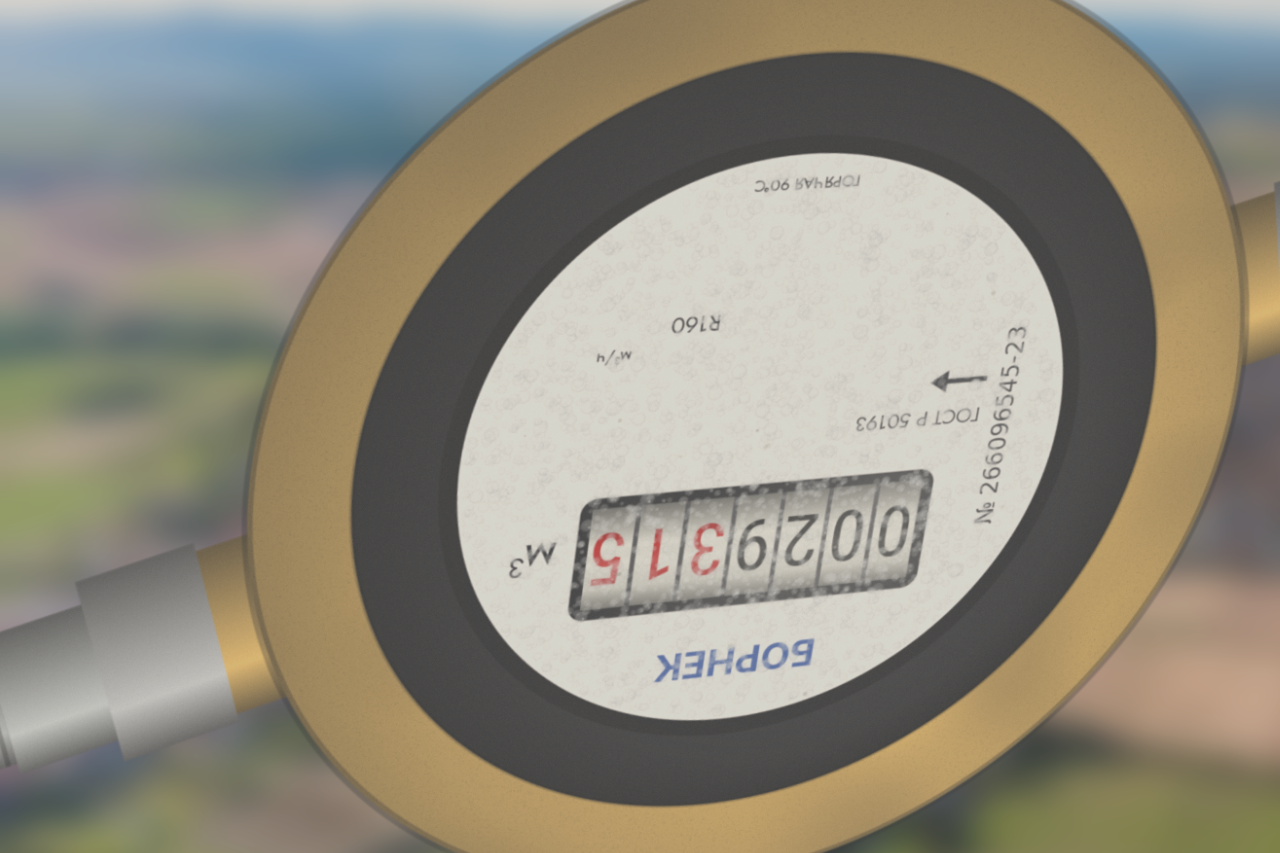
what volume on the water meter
29.315 m³
